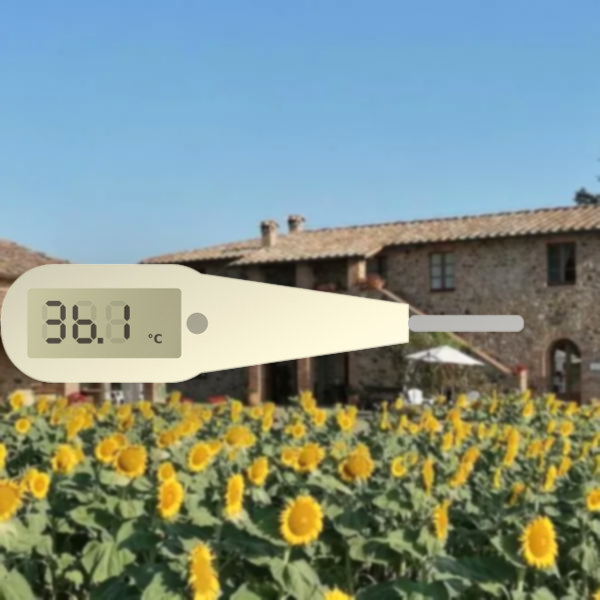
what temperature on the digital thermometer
36.1 °C
